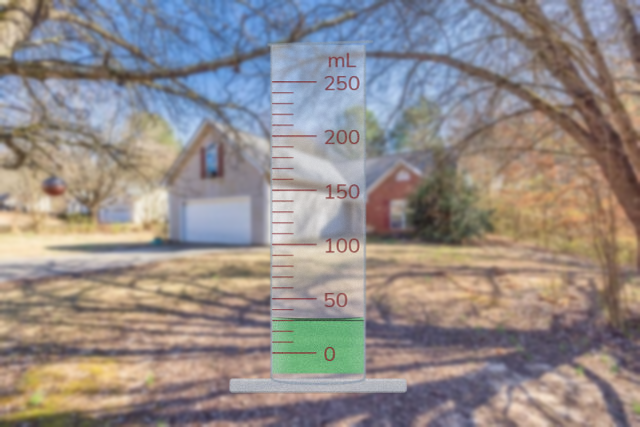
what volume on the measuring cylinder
30 mL
